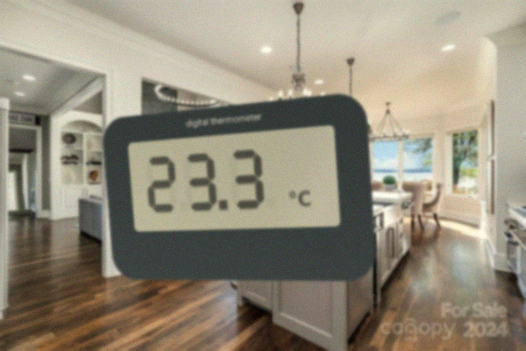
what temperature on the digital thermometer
23.3 °C
